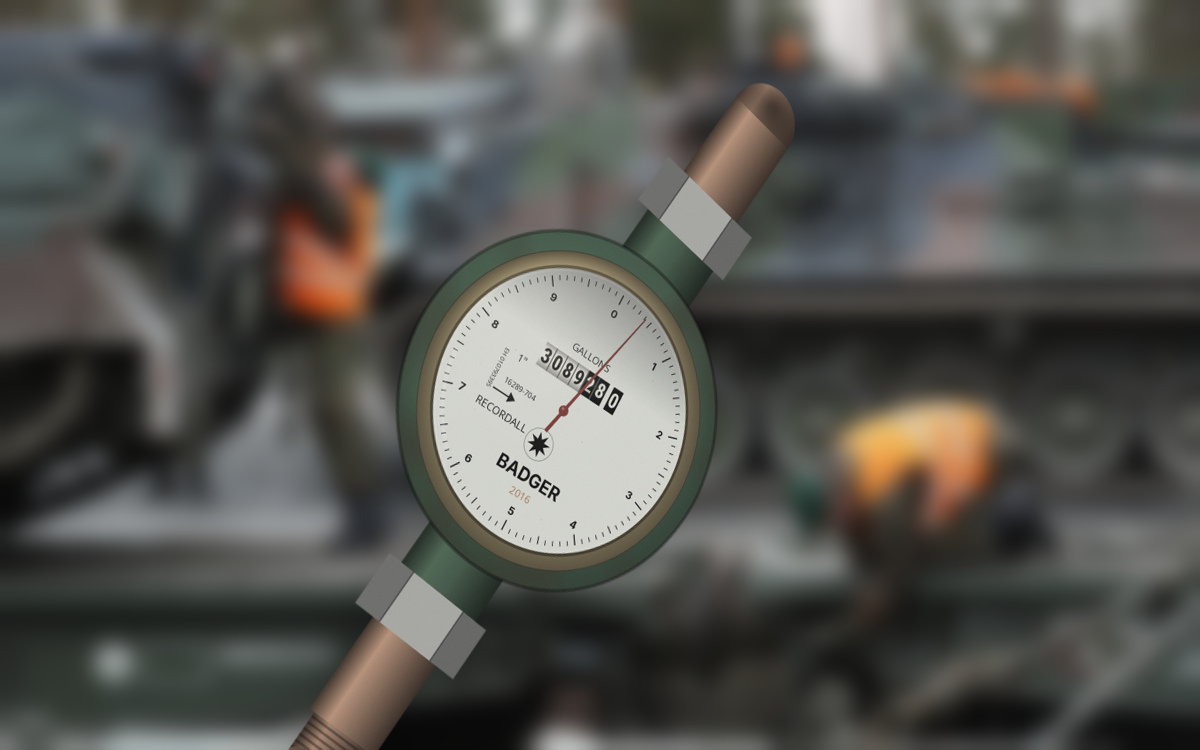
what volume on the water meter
3089280.4 gal
